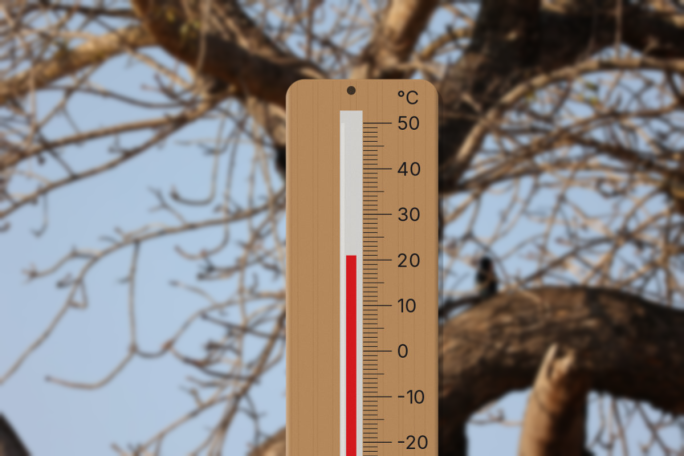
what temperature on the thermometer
21 °C
